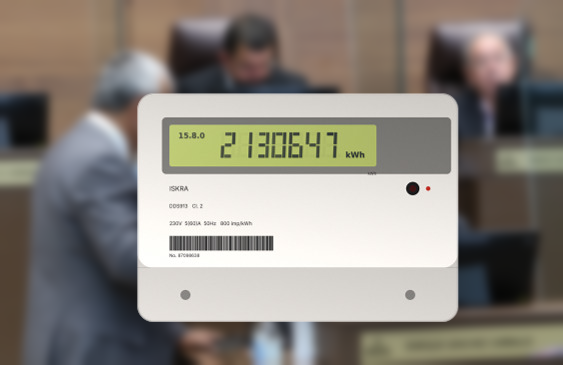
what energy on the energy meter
2130647 kWh
